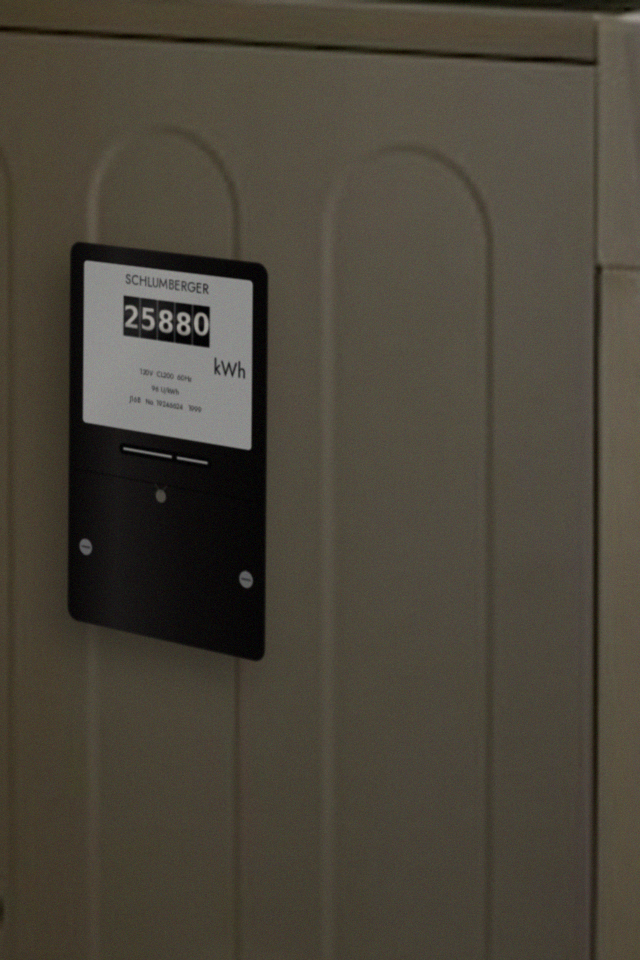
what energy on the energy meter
25880 kWh
